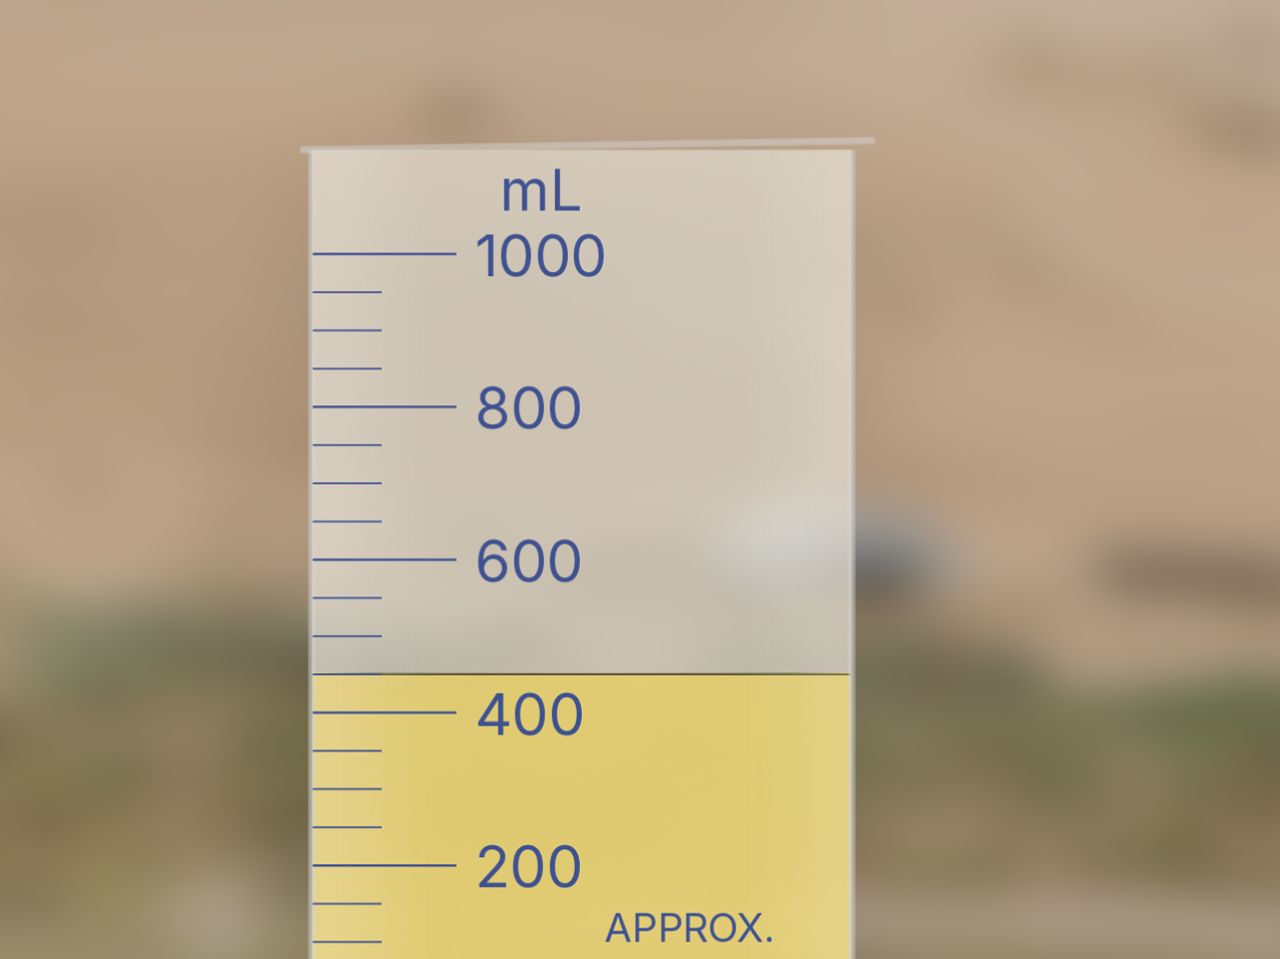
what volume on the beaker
450 mL
